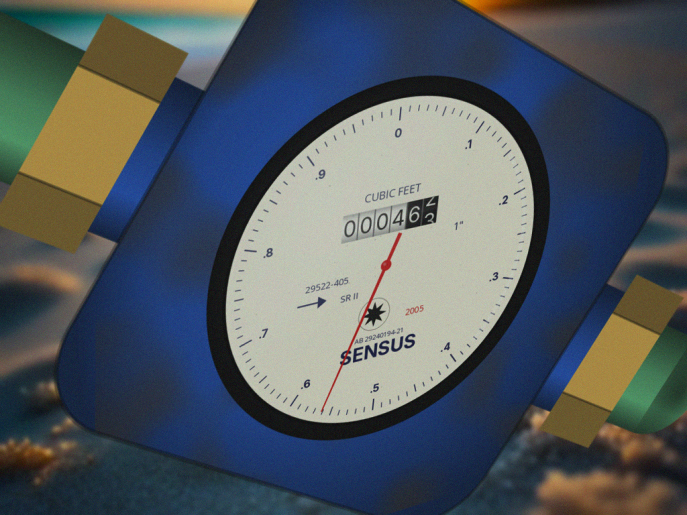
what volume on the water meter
462.56 ft³
